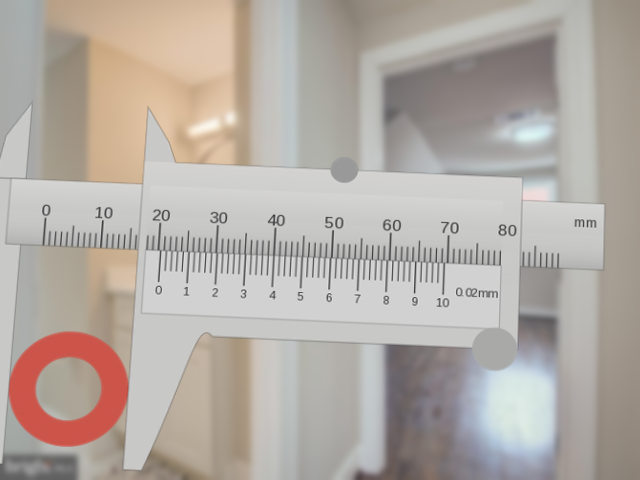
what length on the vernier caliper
20.4 mm
